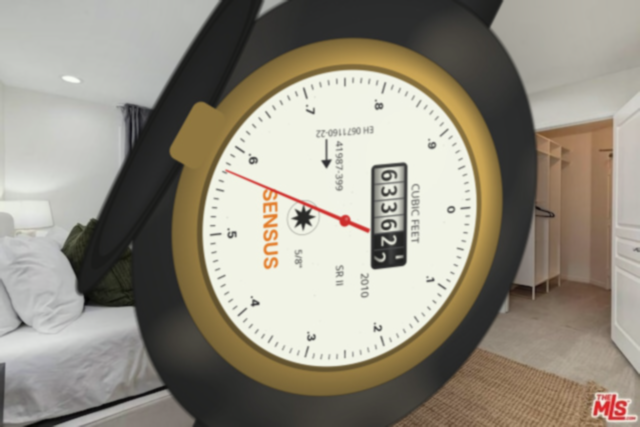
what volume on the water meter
633621.57 ft³
